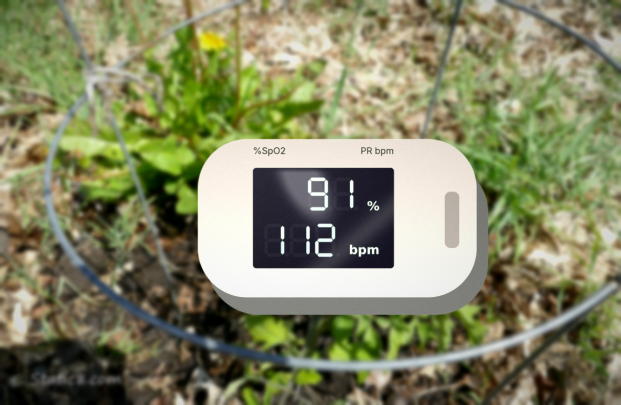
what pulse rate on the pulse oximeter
112 bpm
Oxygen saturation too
91 %
